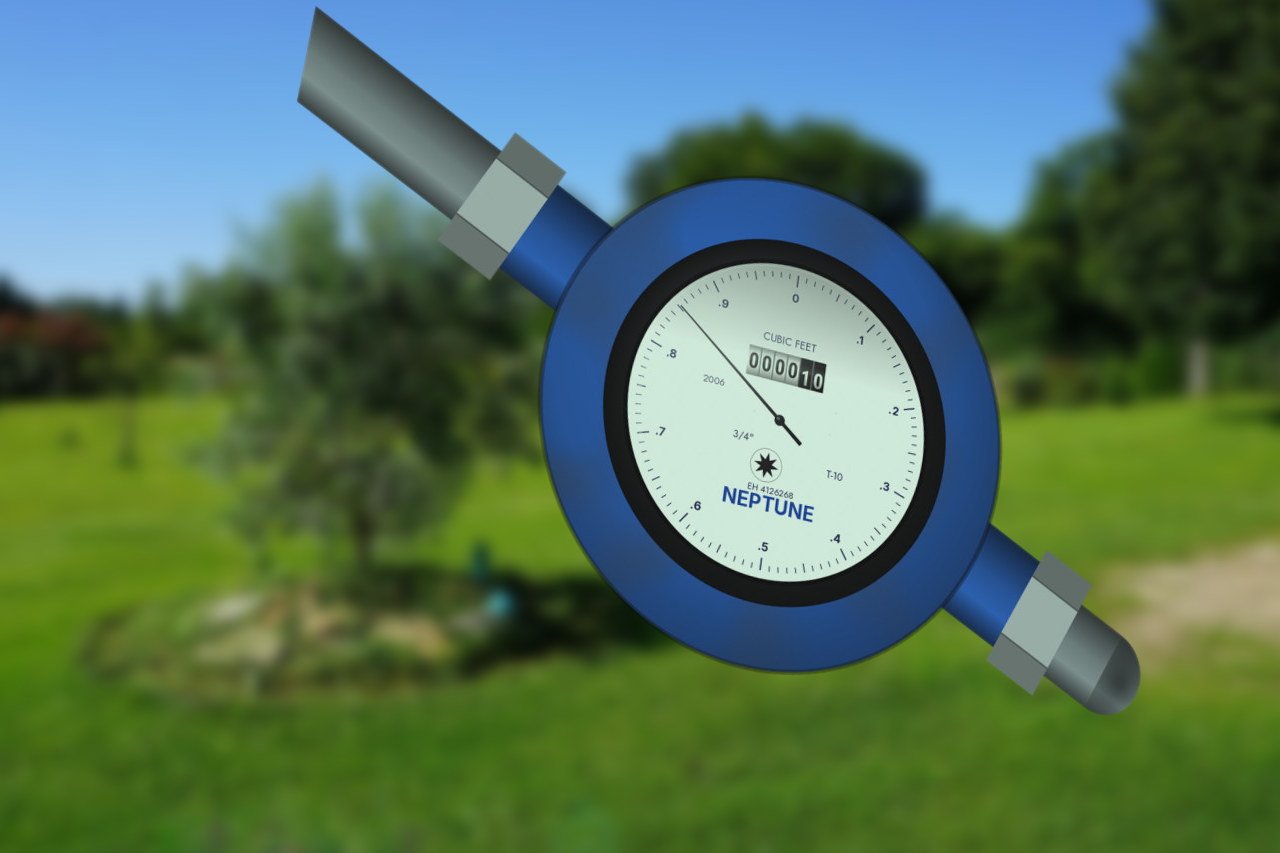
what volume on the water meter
9.85 ft³
